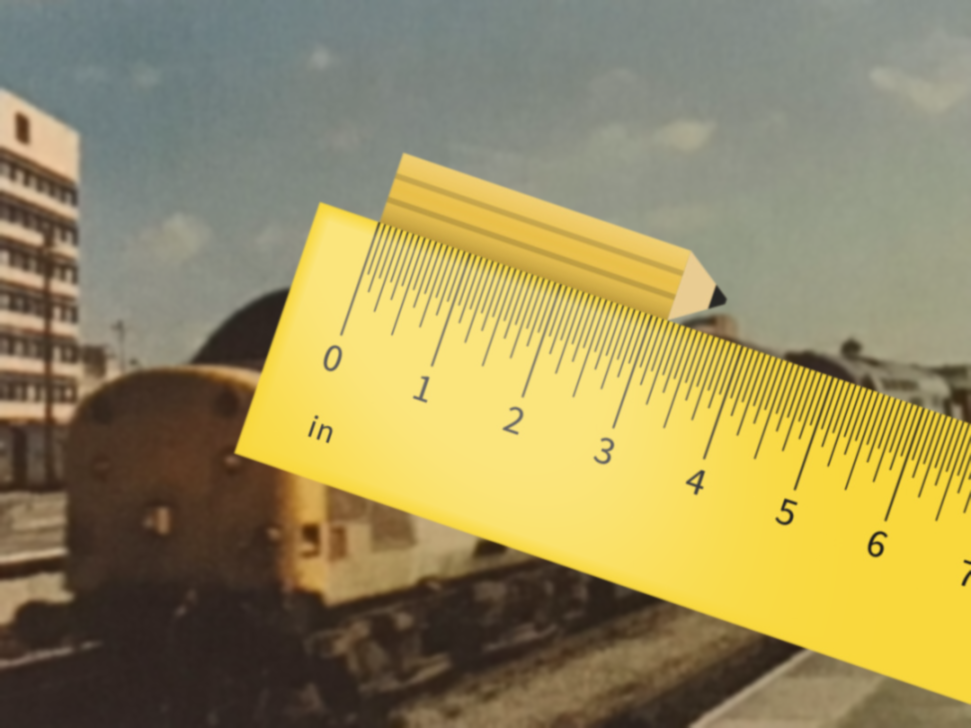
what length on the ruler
3.6875 in
